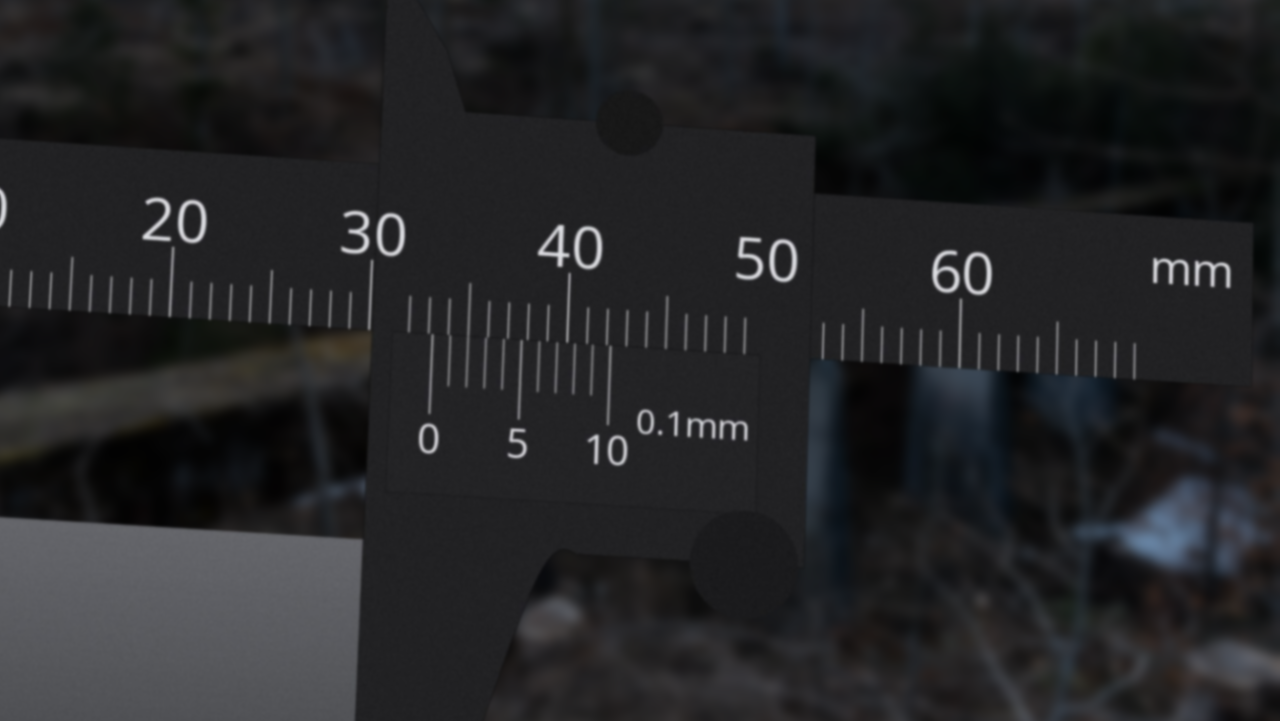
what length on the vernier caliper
33.2 mm
